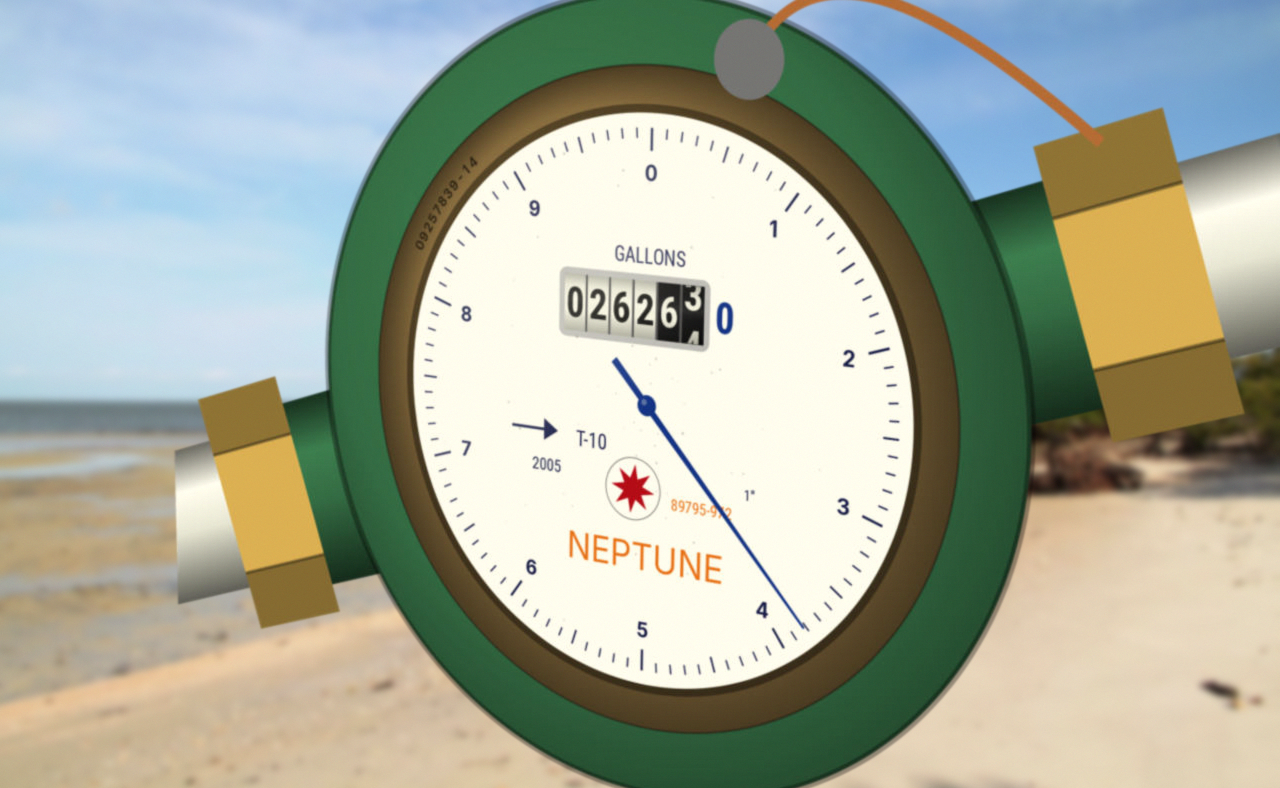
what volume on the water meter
262633.8 gal
